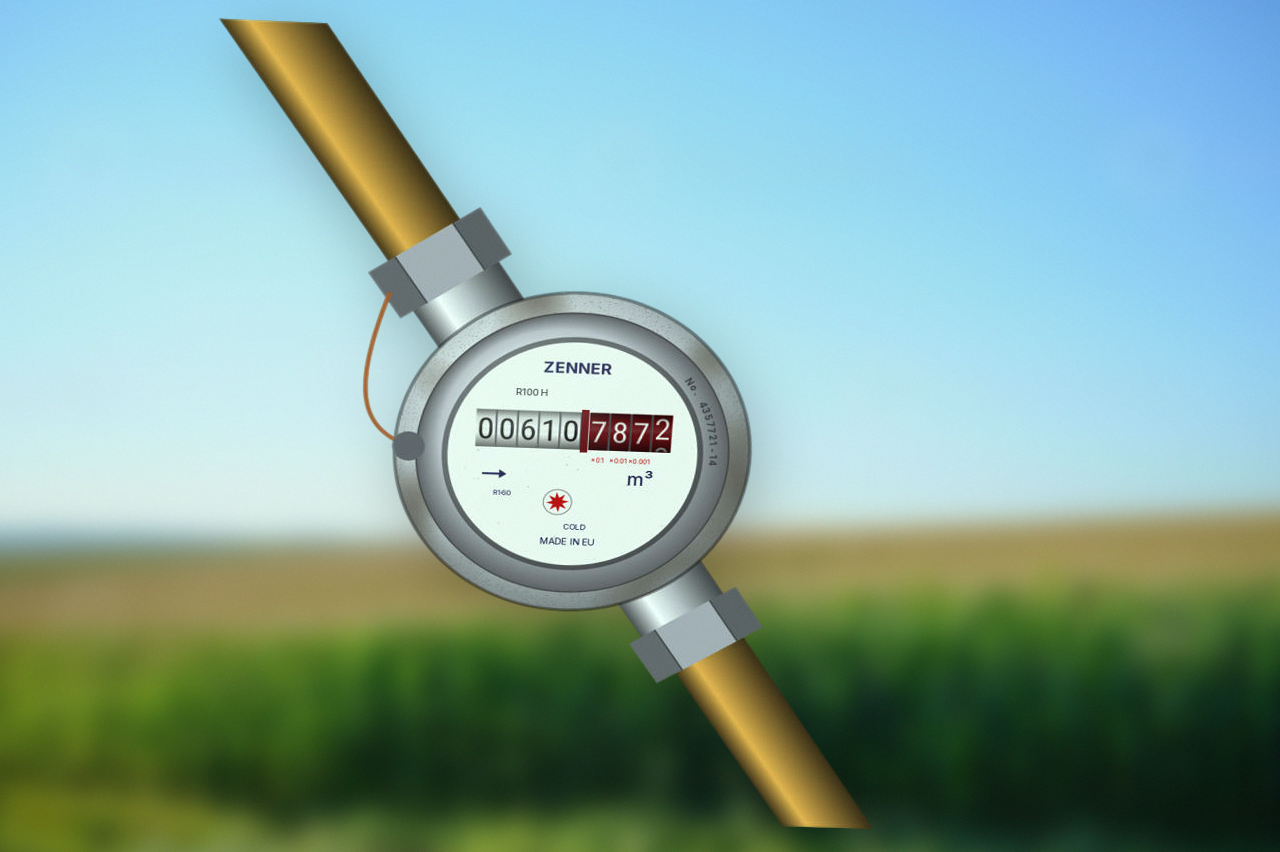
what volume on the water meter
610.7872 m³
